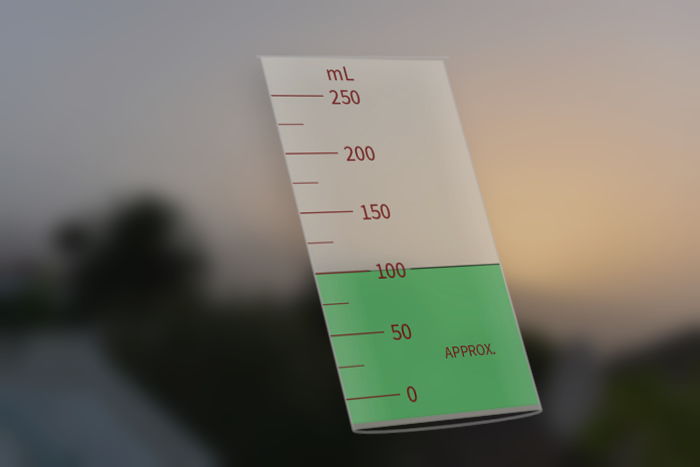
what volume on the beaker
100 mL
